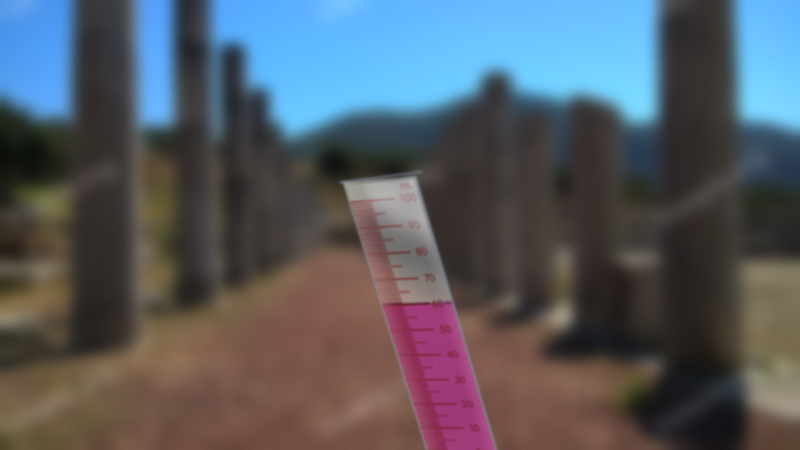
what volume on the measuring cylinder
60 mL
